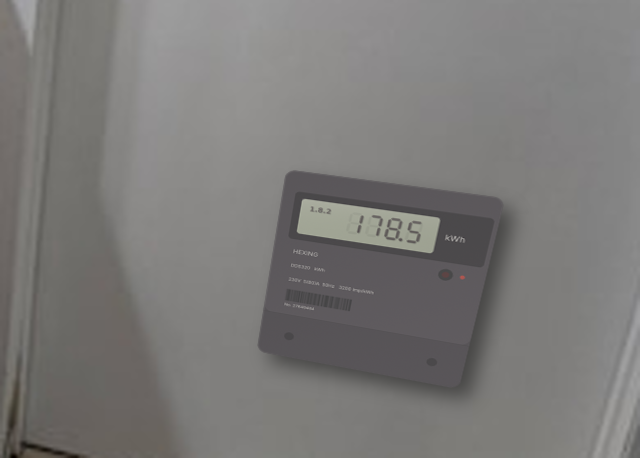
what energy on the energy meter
178.5 kWh
